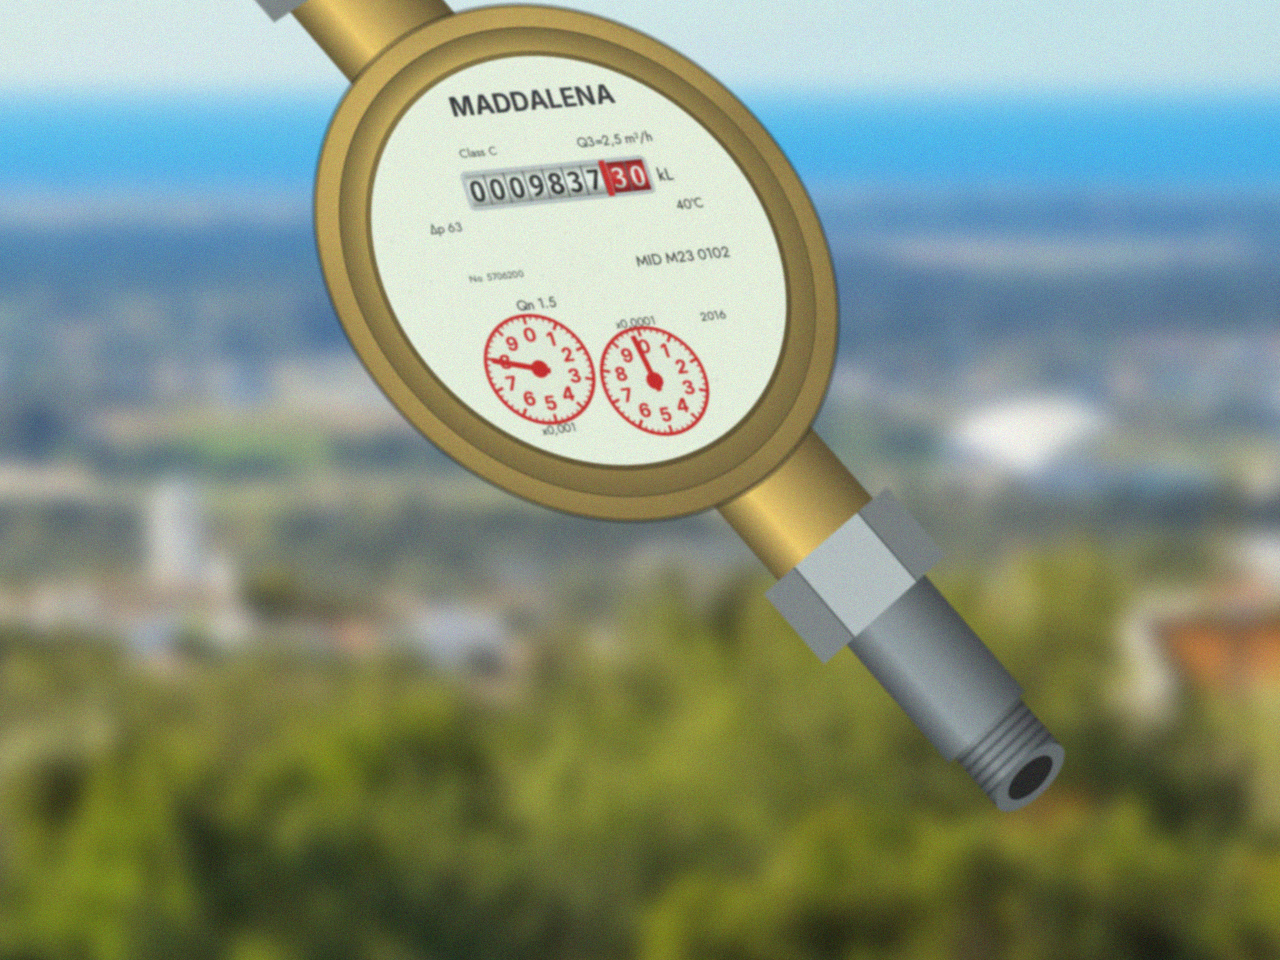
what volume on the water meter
9837.3079 kL
